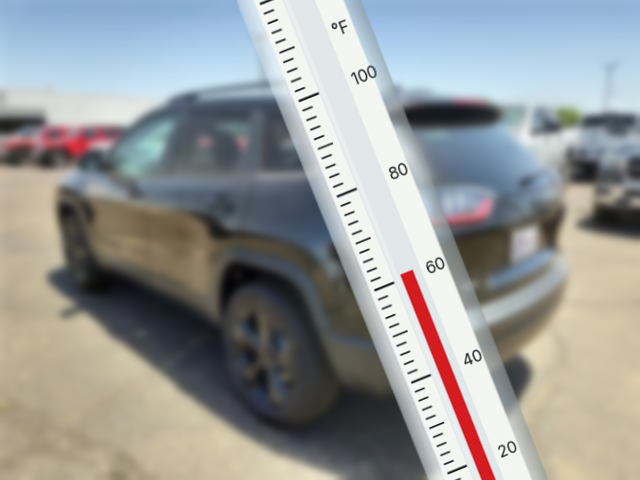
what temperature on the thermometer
61 °F
